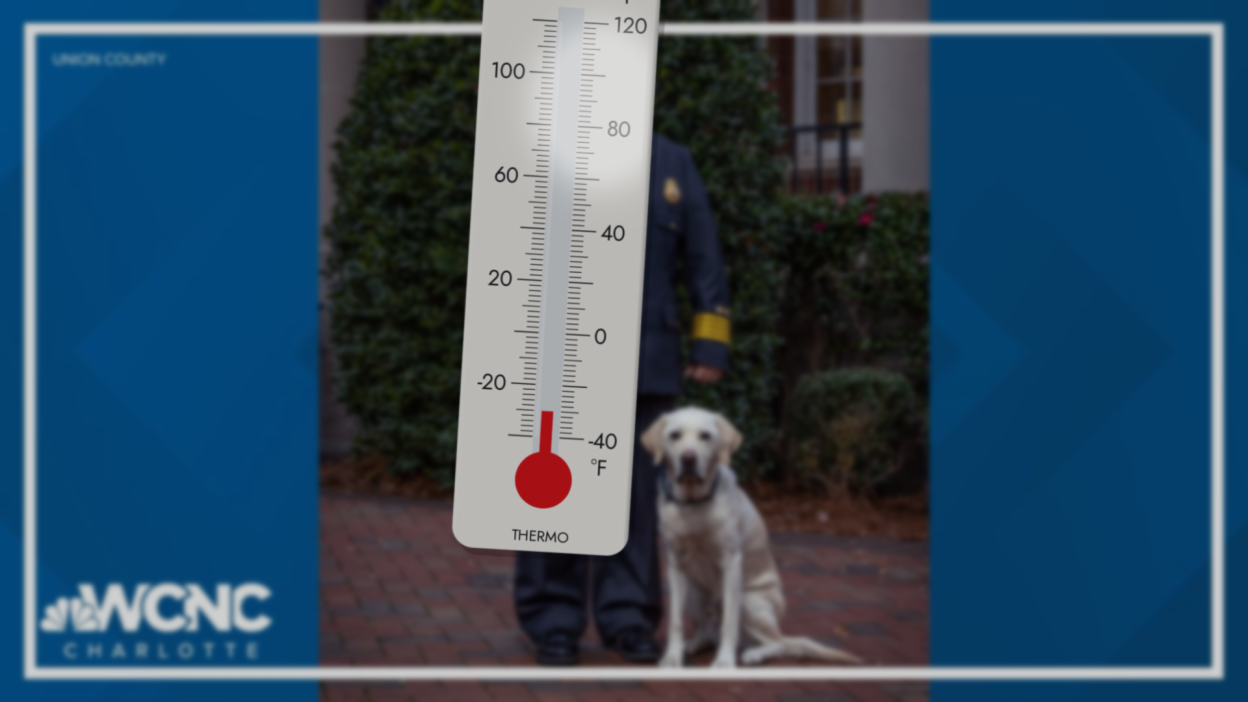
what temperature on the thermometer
-30 °F
